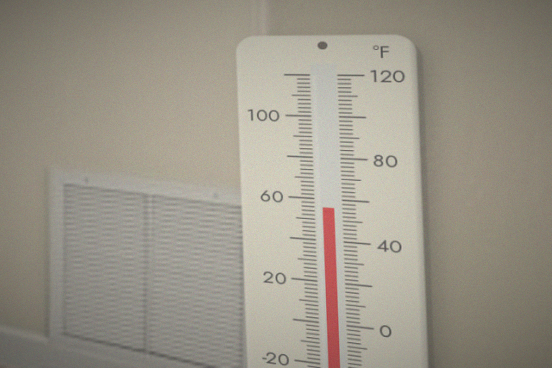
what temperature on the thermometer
56 °F
